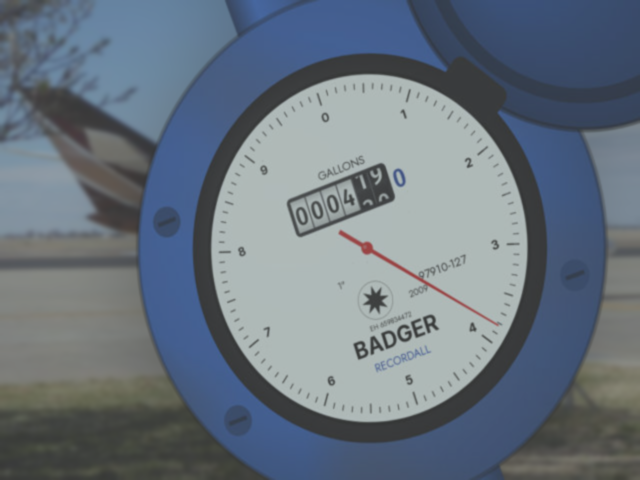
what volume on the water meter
4193.8 gal
